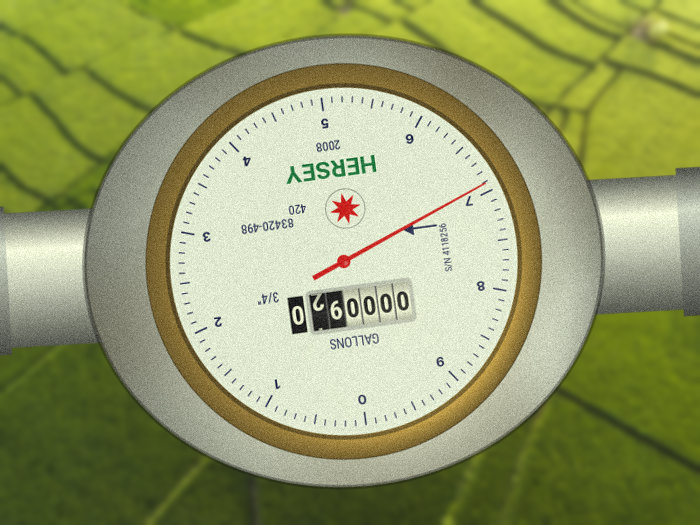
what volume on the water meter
916.9 gal
